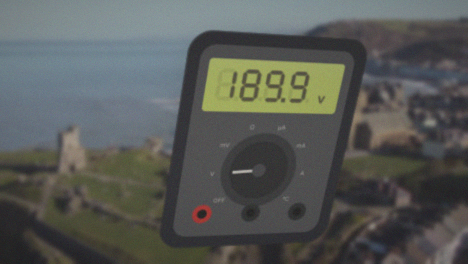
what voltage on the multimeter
189.9 V
